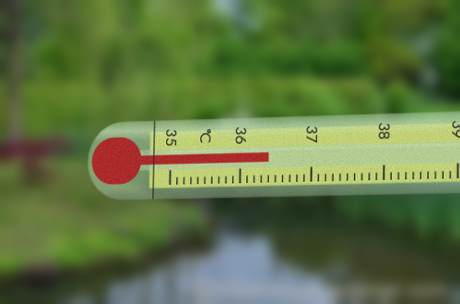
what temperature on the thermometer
36.4 °C
